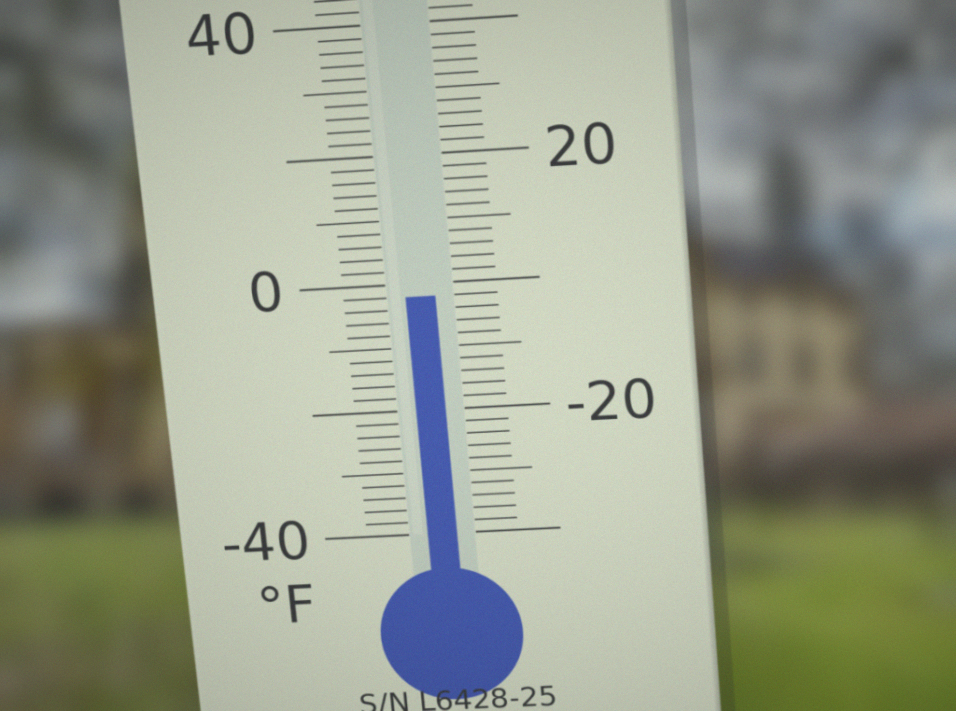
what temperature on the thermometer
-2 °F
